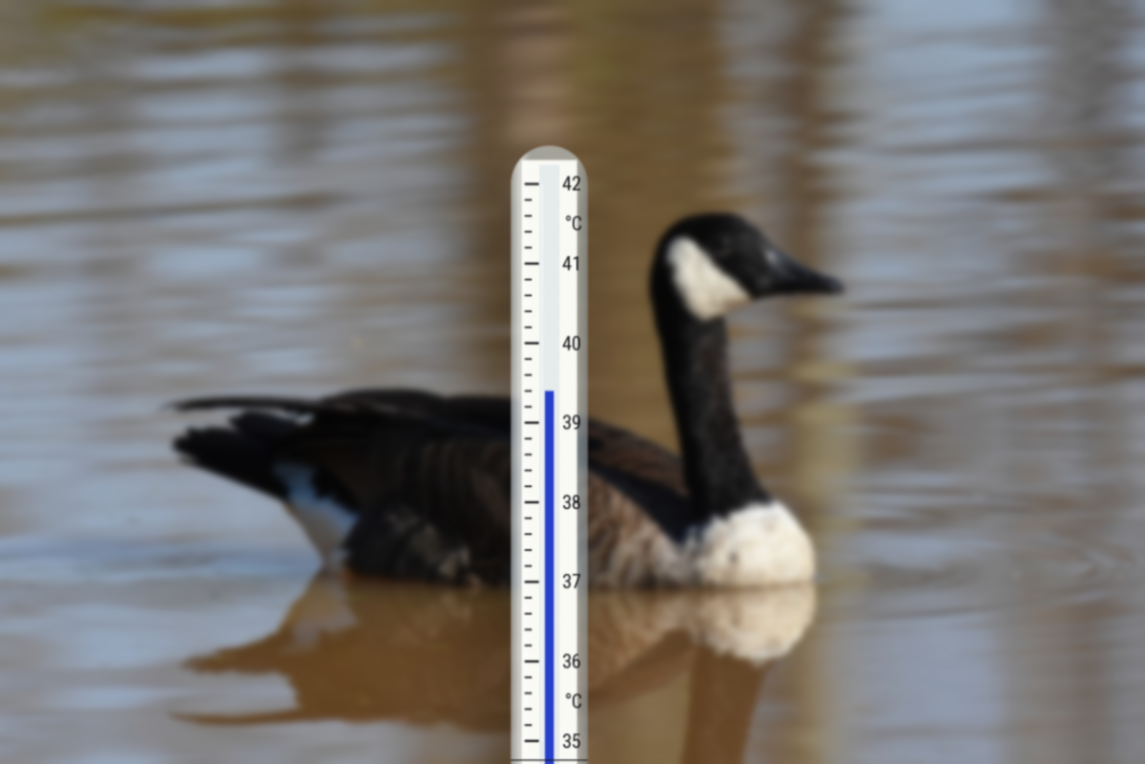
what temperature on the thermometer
39.4 °C
